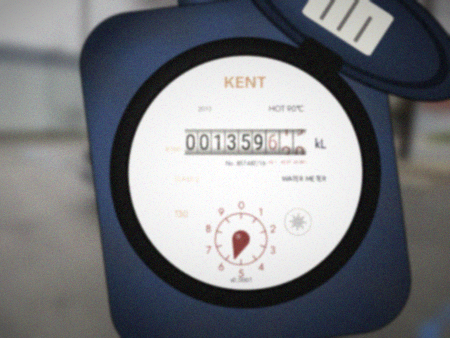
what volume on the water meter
1359.6195 kL
